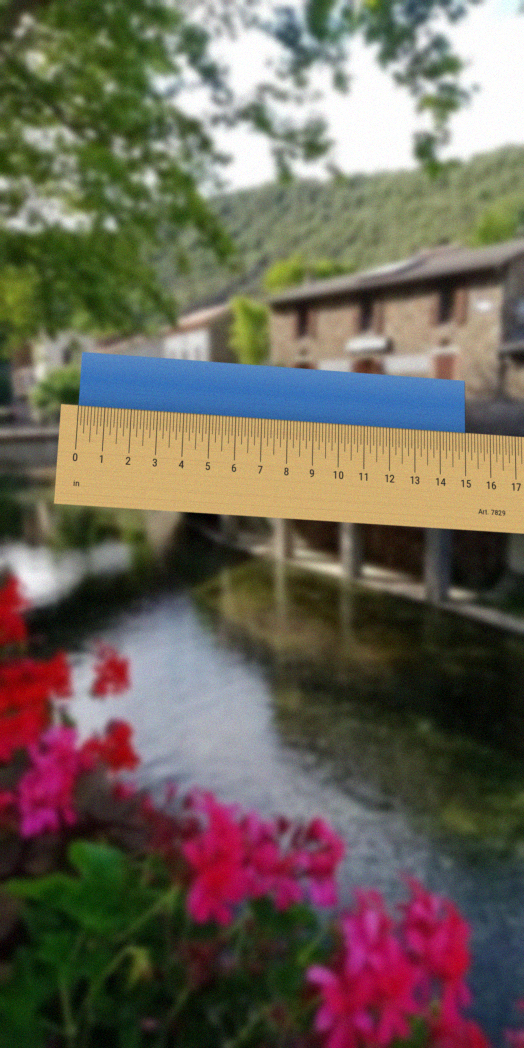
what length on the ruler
15 in
